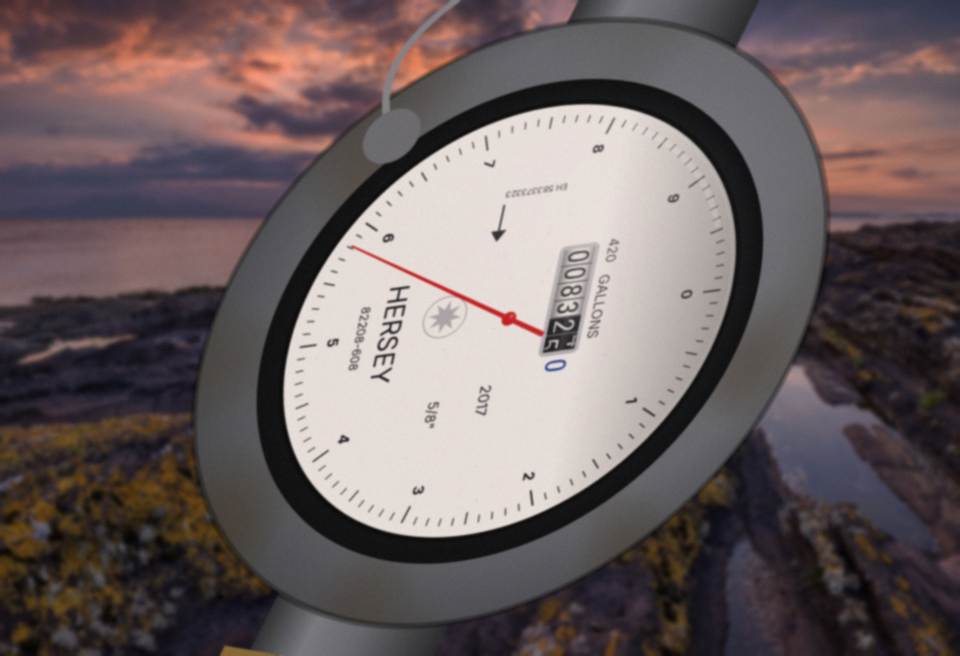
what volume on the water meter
83245.8 gal
